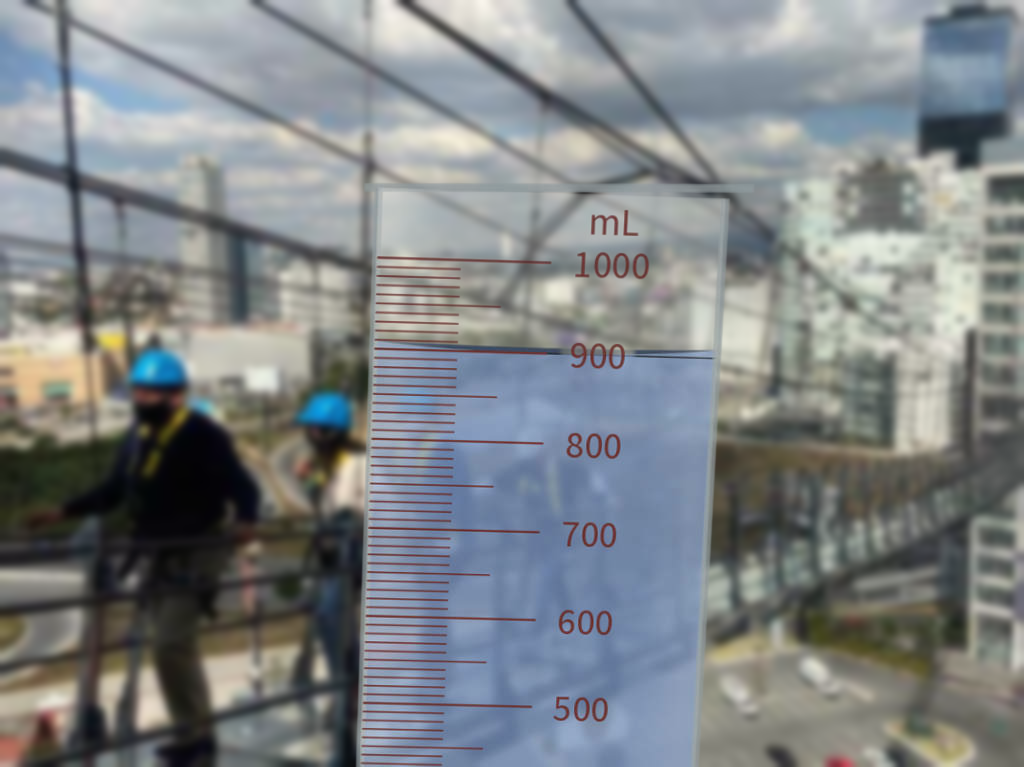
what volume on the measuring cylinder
900 mL
